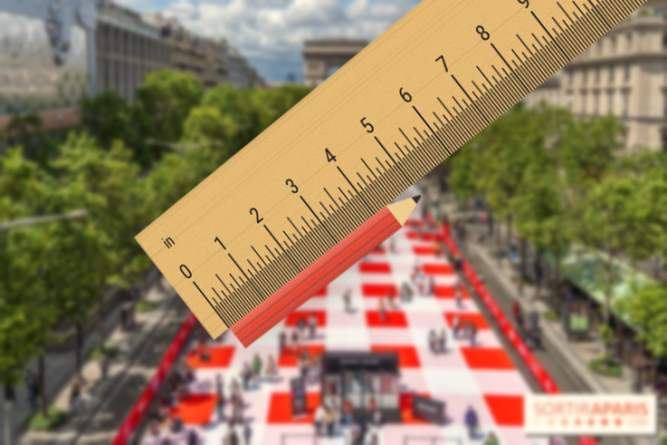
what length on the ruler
5 in
